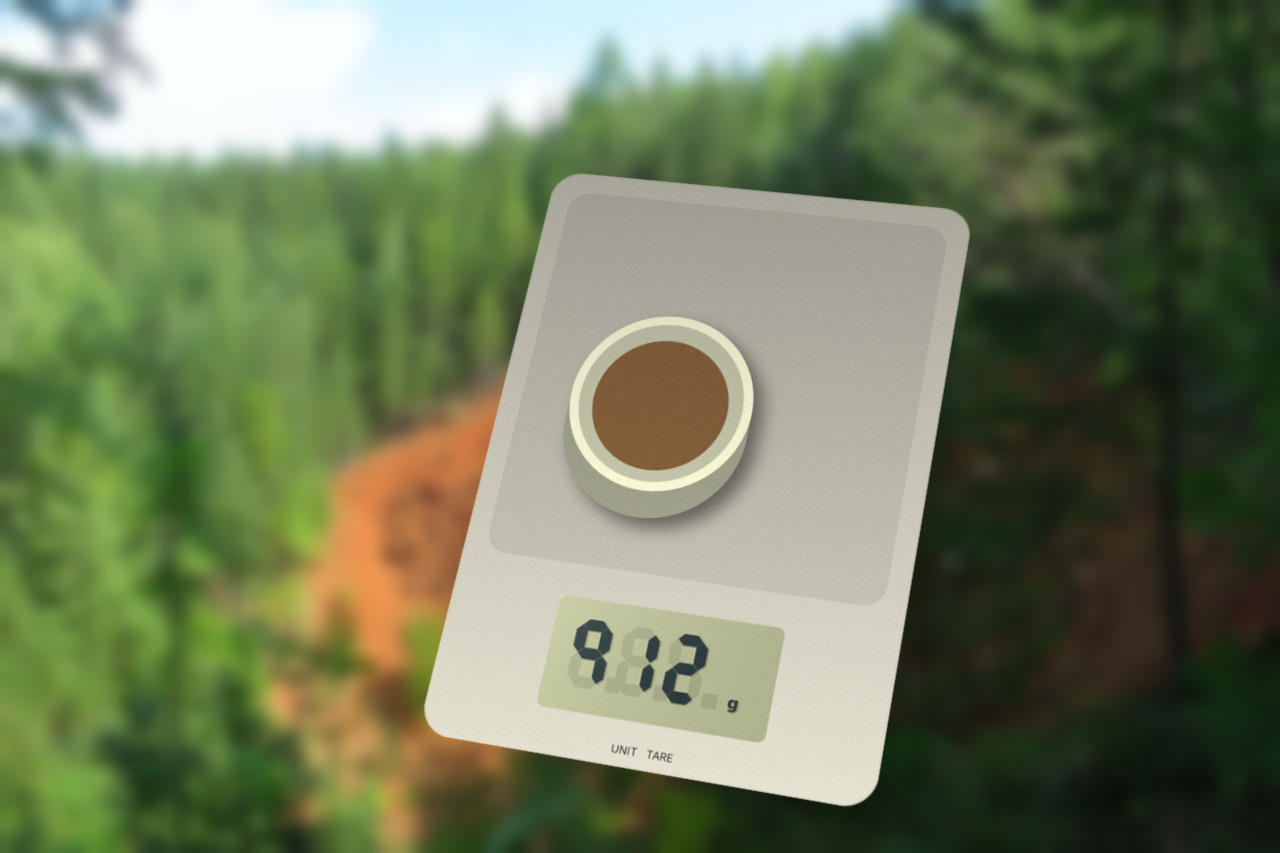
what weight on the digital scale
912 g
